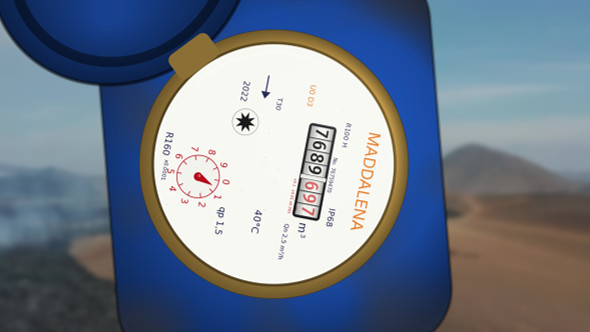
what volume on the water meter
7689.6970 m³
